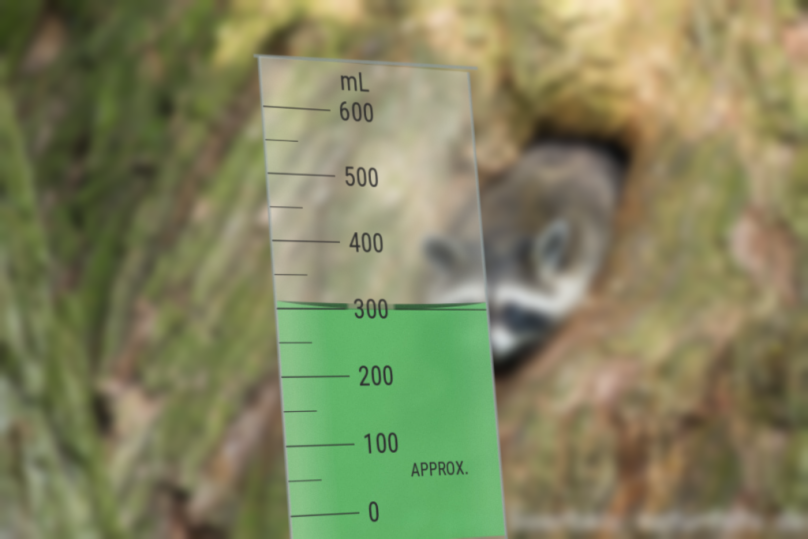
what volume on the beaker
300 mL
